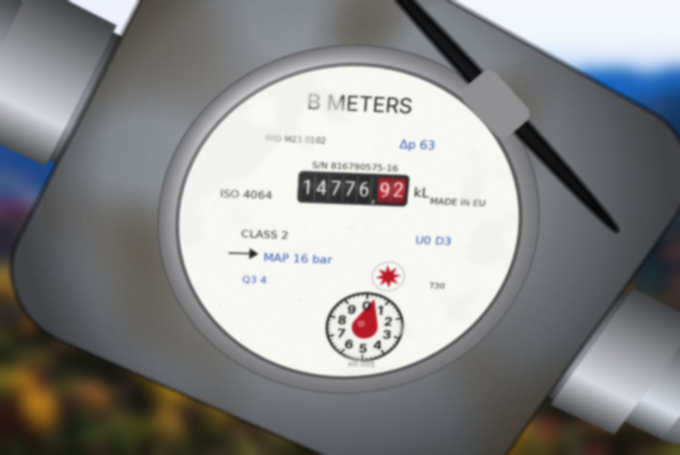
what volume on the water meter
14776.920 kL
